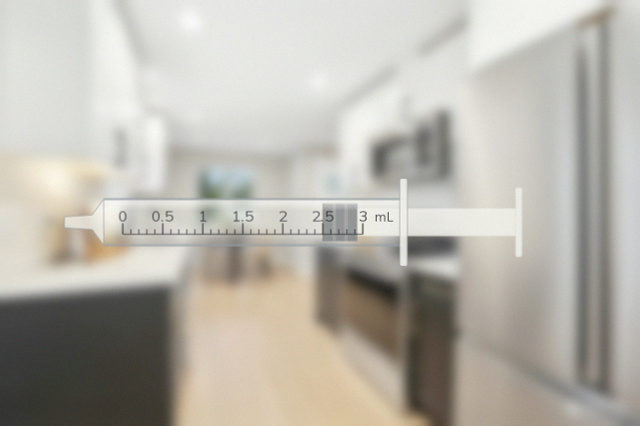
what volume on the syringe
2.5 mL
